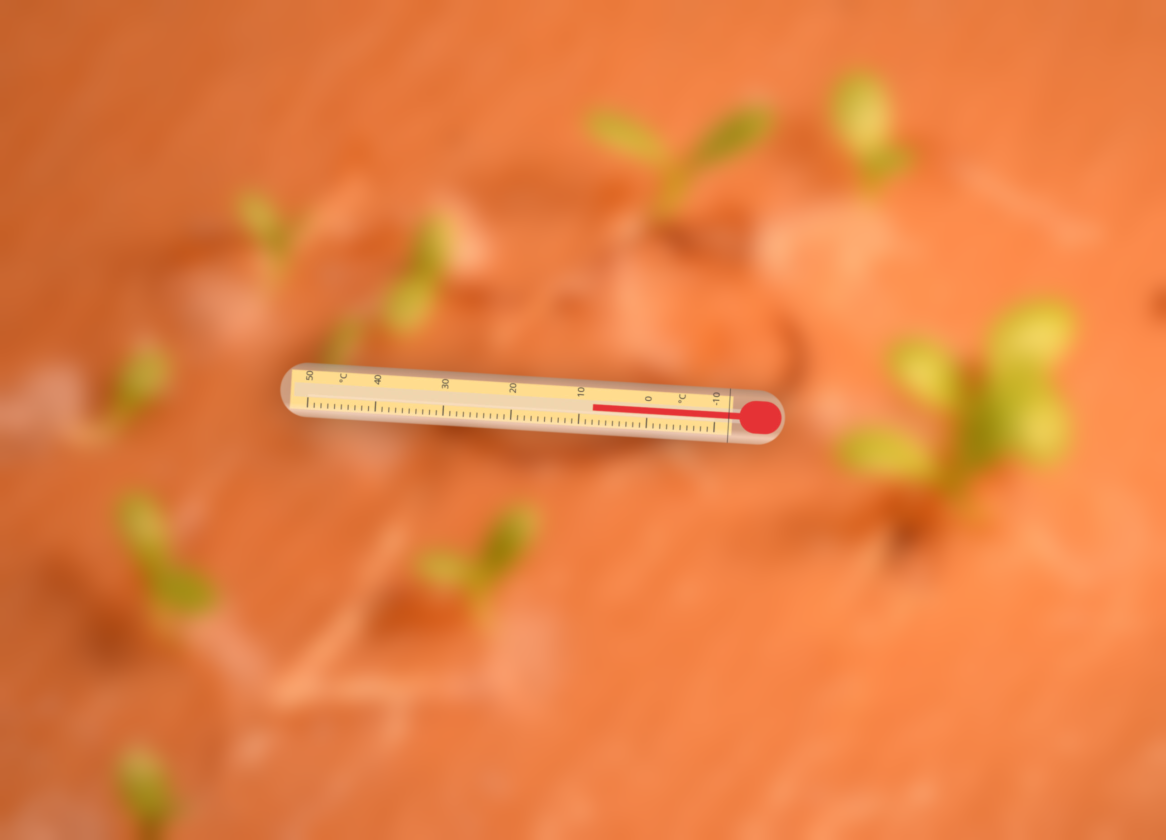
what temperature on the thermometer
8 °C
